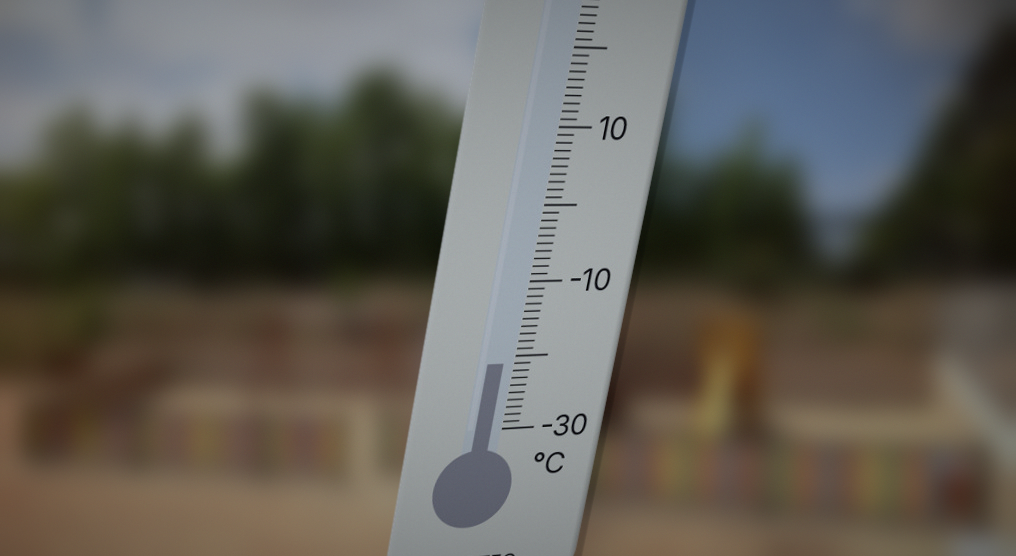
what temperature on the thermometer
-21 °C
